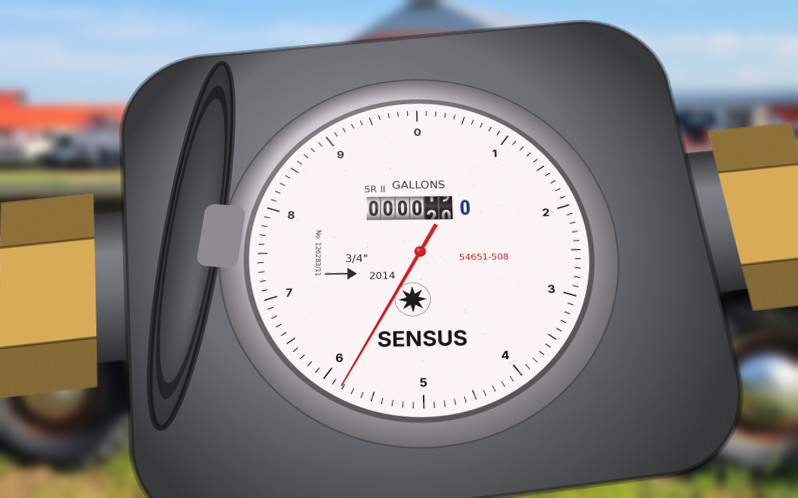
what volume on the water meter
195.8 gal
